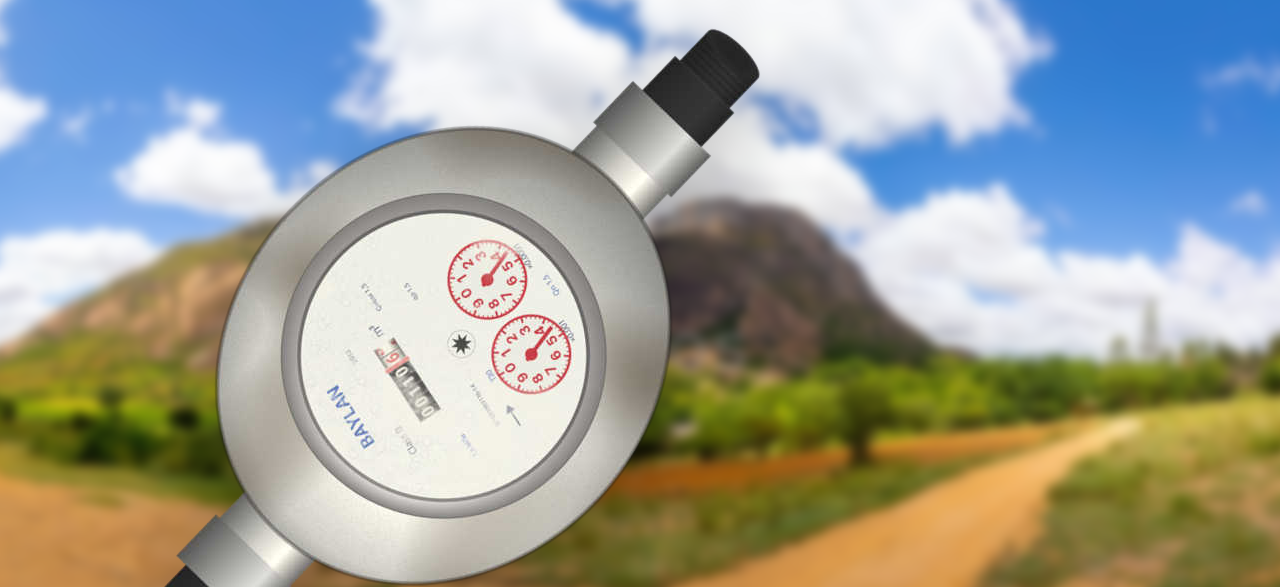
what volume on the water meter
110.6344 m³
